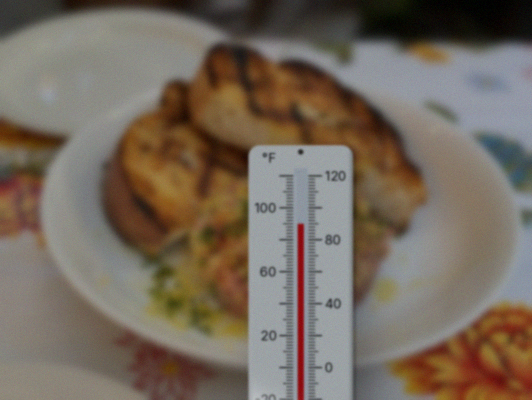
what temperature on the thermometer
90 °F
